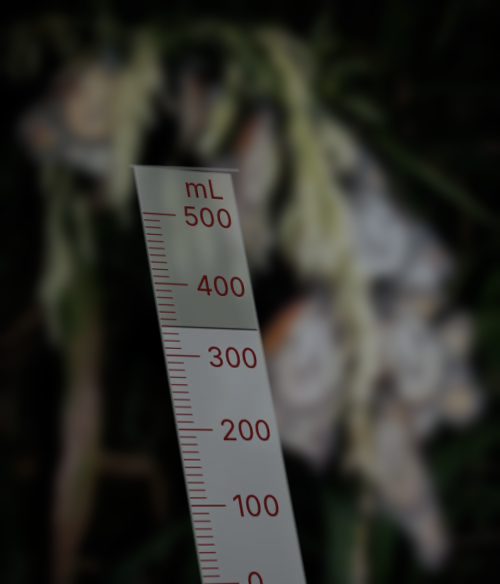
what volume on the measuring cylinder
340 mL
